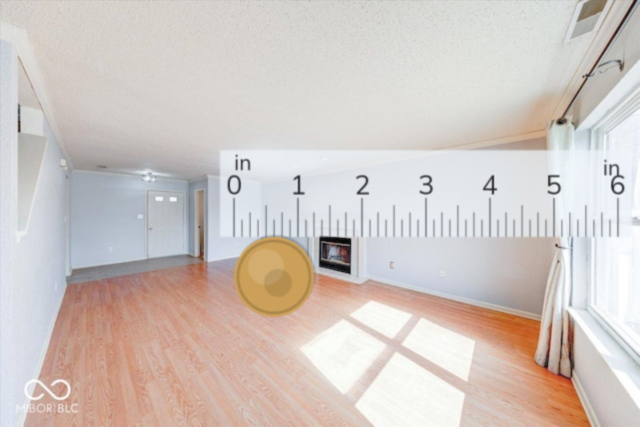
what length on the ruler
1.25 in
